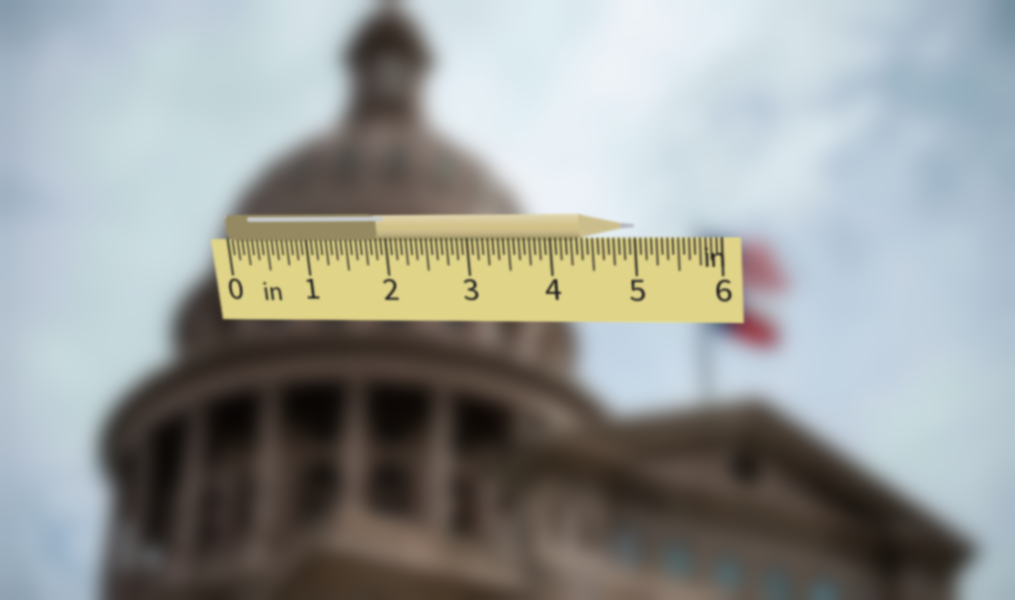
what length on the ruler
5 in
